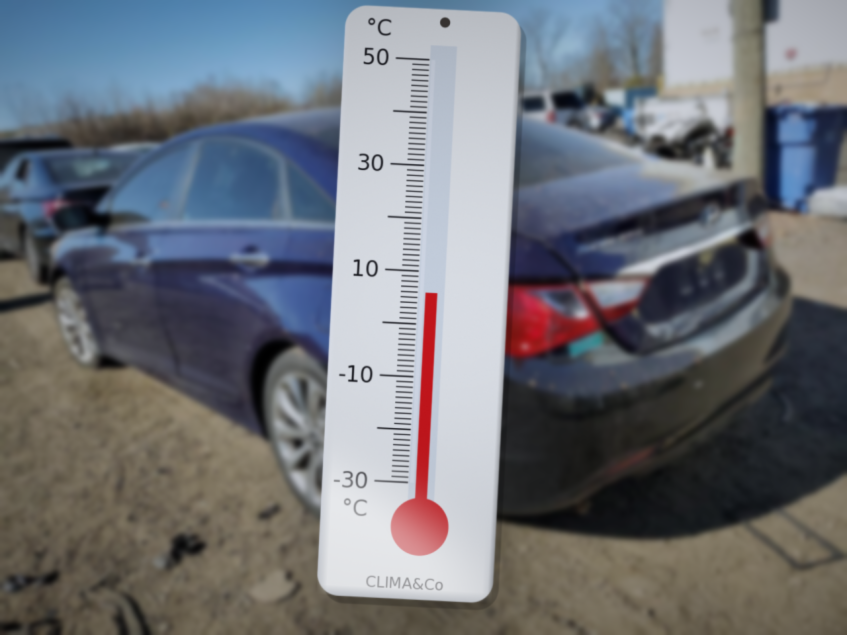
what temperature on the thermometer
6 °C
